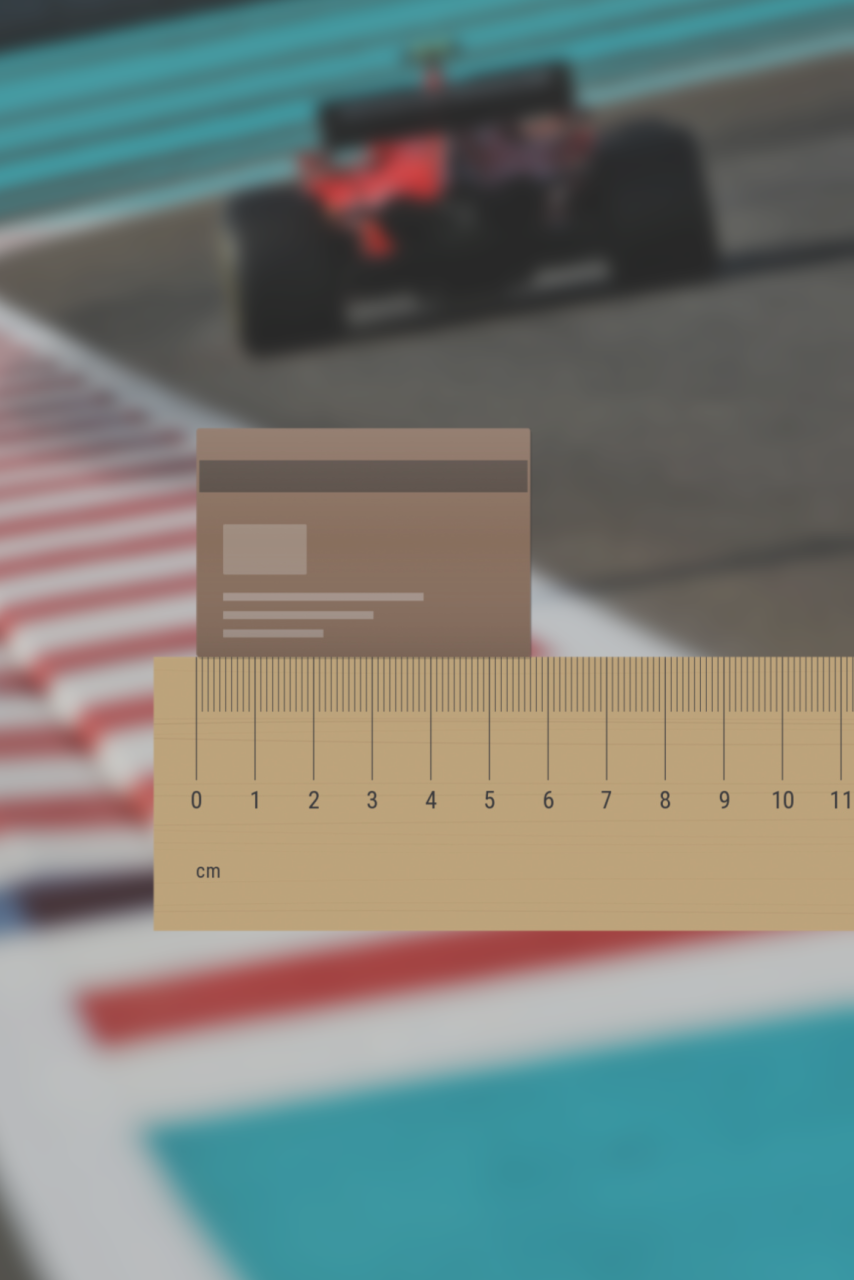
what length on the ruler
5.7 cm
